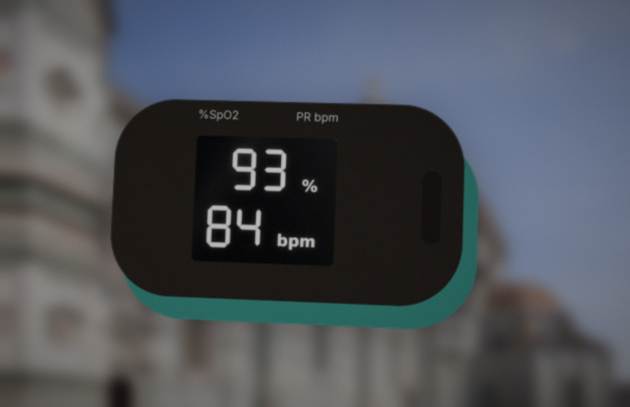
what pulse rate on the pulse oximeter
84 bpm
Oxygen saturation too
93 %
